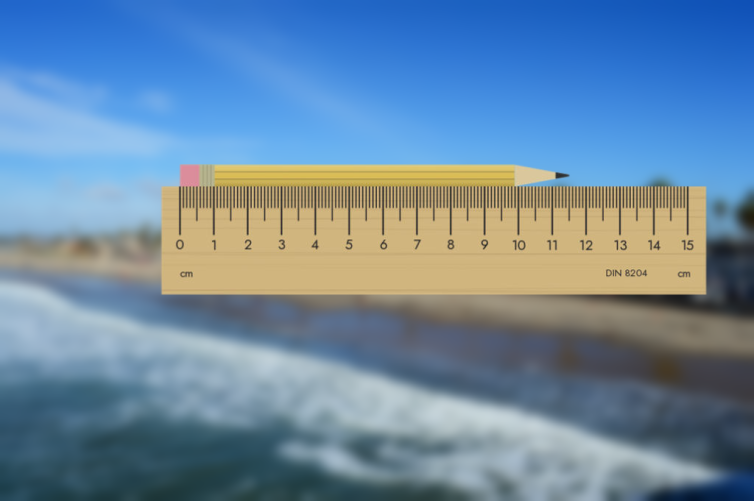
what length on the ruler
11.5 cm
